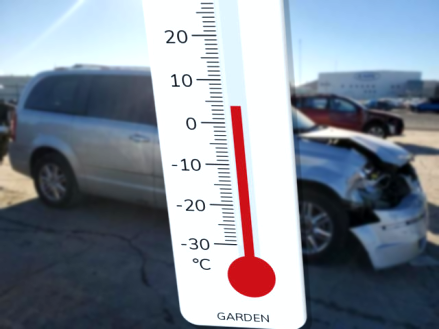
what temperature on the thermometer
4 °C
